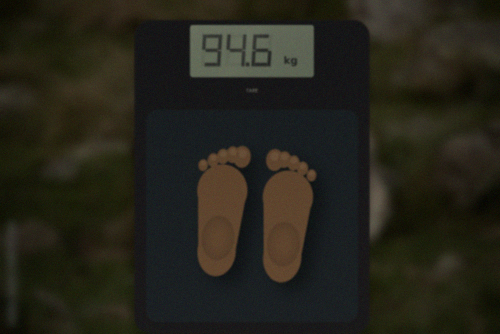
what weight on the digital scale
94.6 kg
